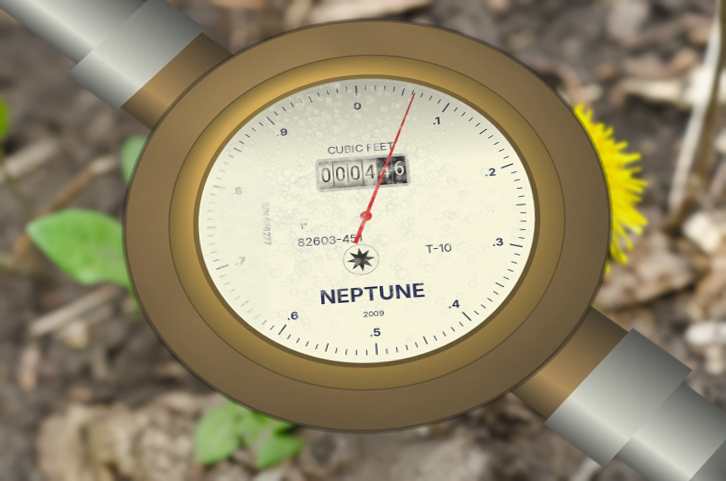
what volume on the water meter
446.06 ft³
